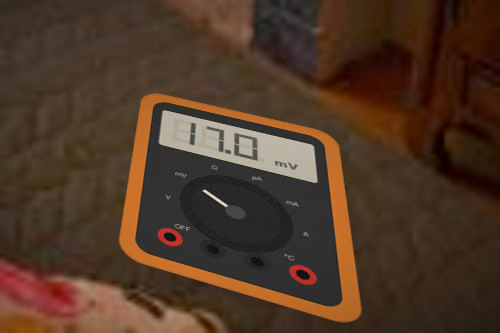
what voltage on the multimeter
17.0 mV
